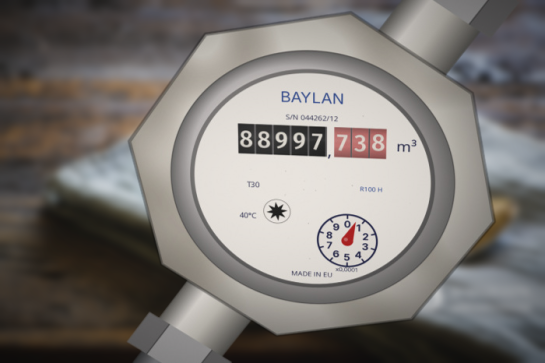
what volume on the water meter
88997.7380 m³
